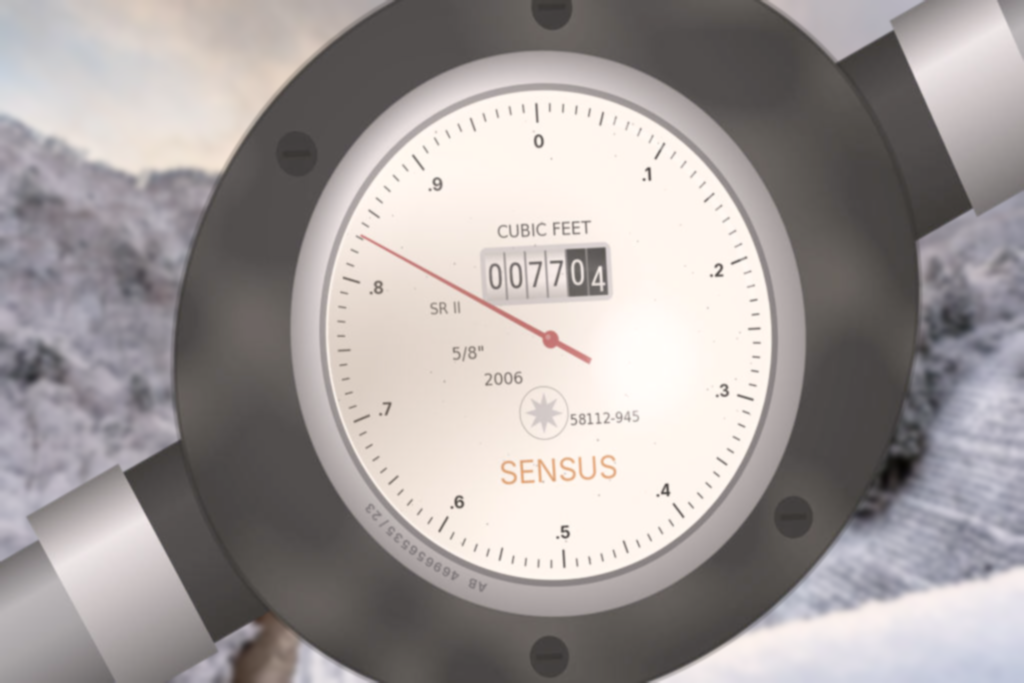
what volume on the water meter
7703.83 ft³
